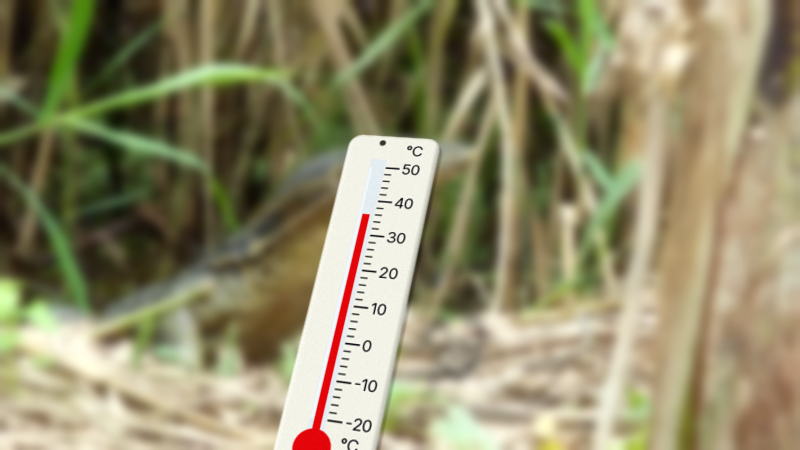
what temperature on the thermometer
36 °C
